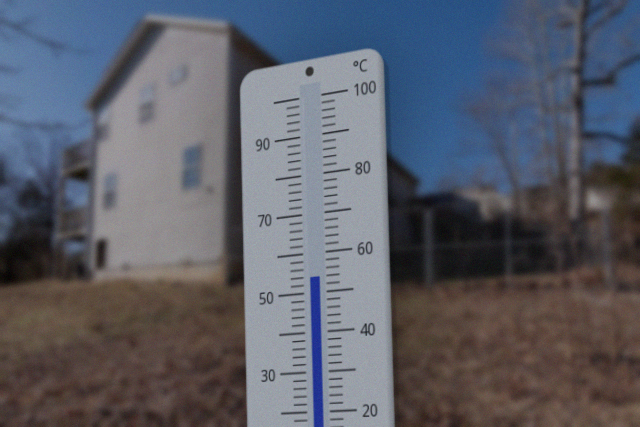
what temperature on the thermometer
54 °C
